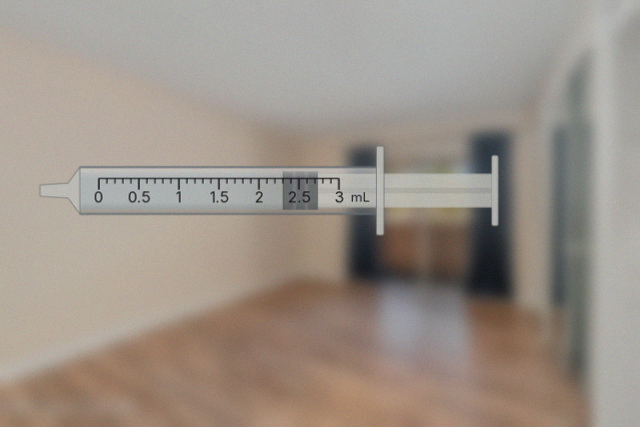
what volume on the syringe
2.3 mL
